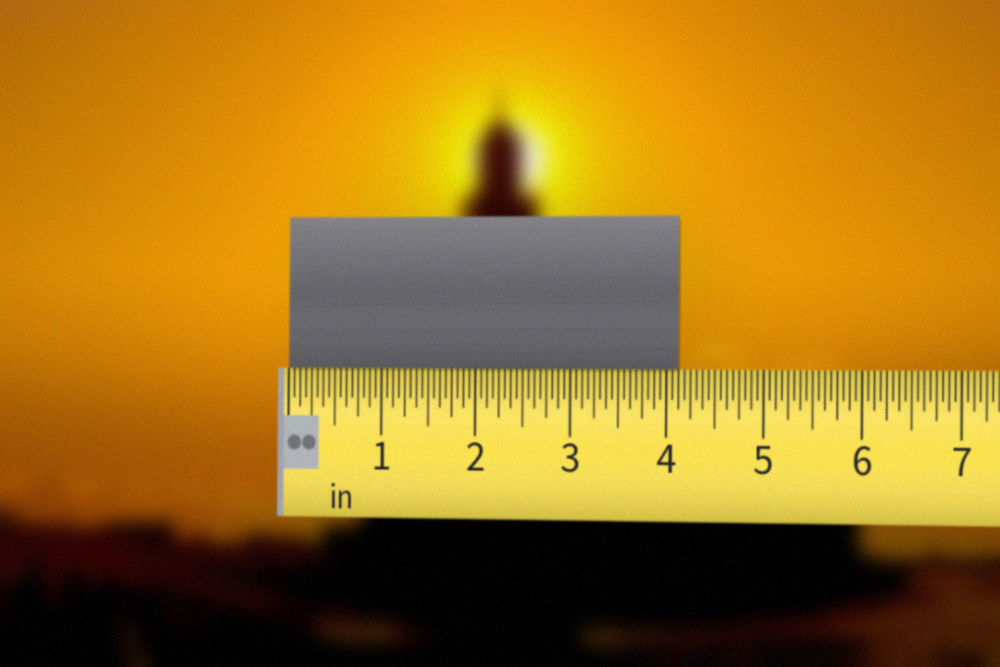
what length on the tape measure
4.125 in
